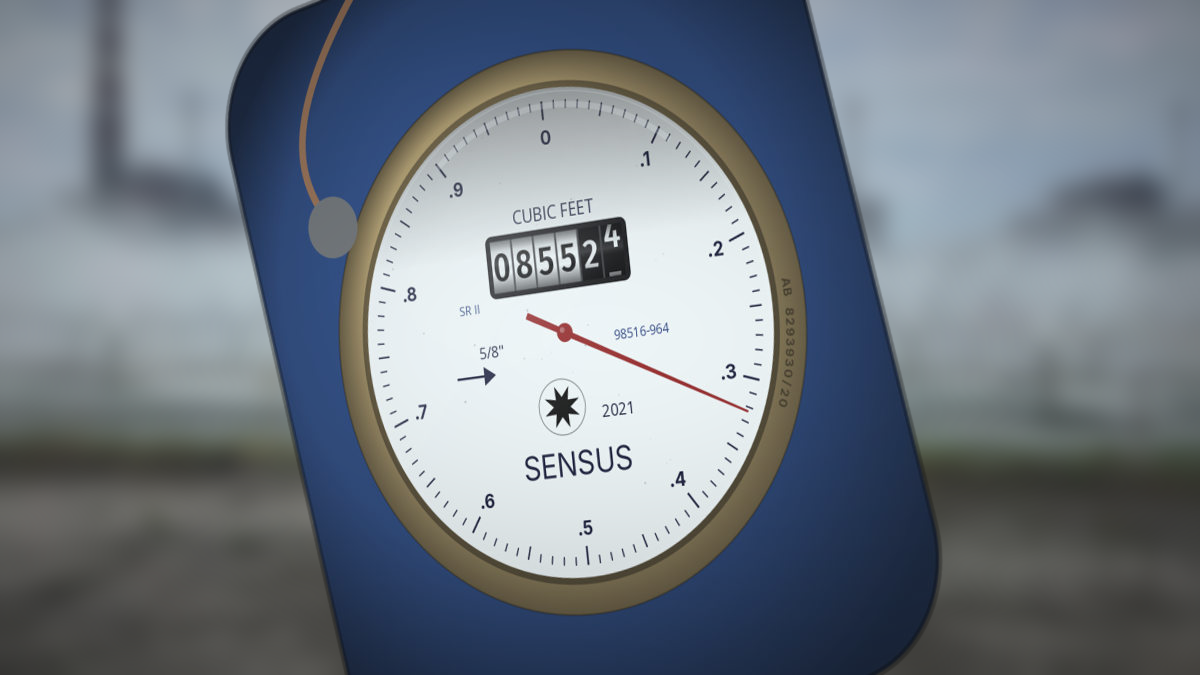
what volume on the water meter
85524.32 ft³
